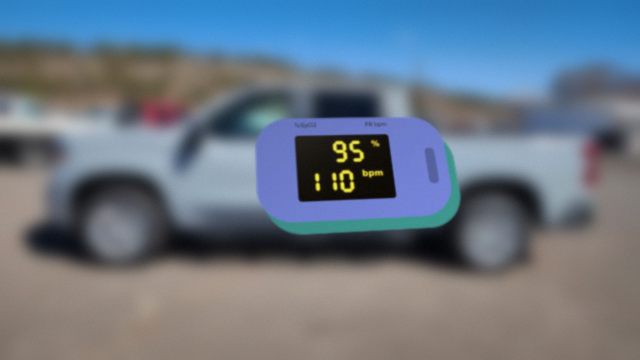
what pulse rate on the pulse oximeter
110 bpm
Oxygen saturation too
95 %
